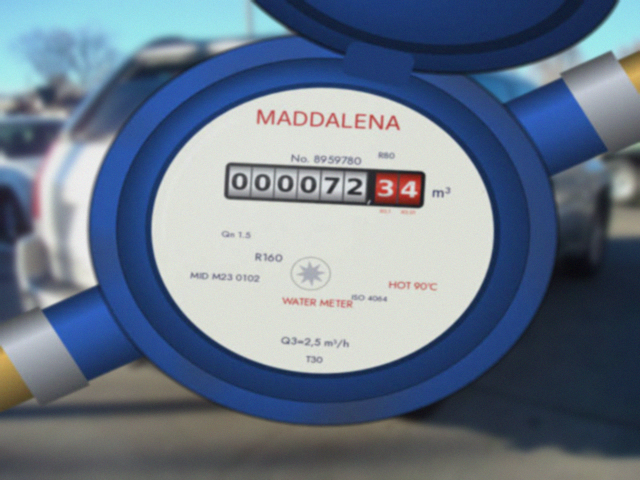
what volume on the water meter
72.34 m³
